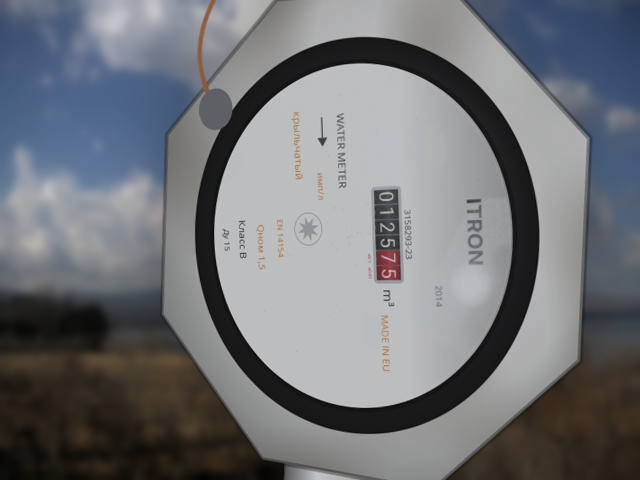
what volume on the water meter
125.75 m³
